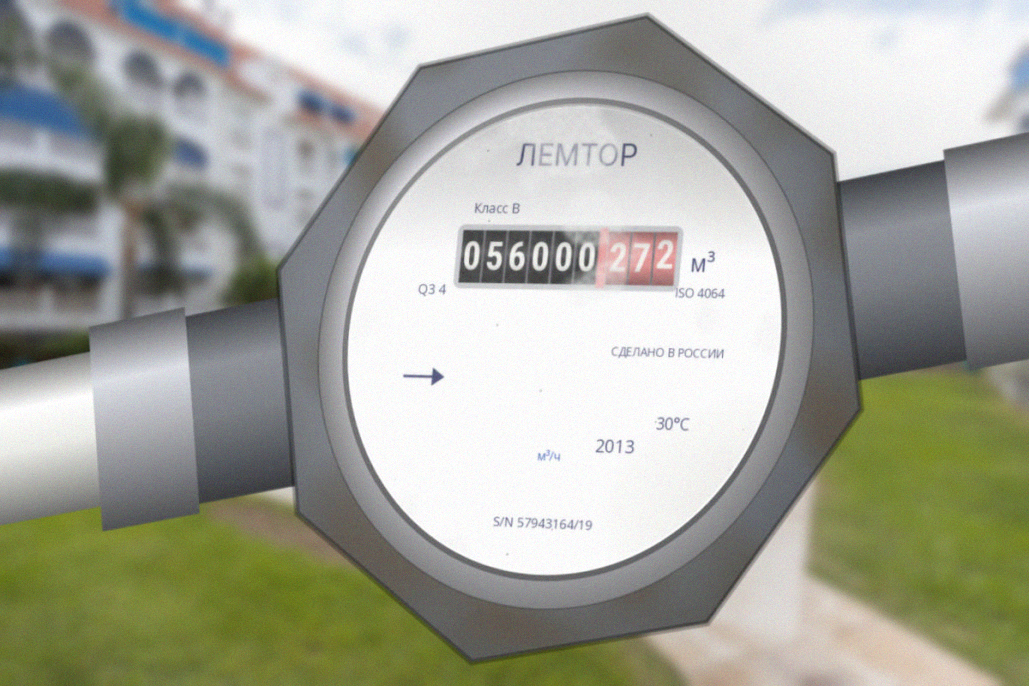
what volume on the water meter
56000.272 m³
